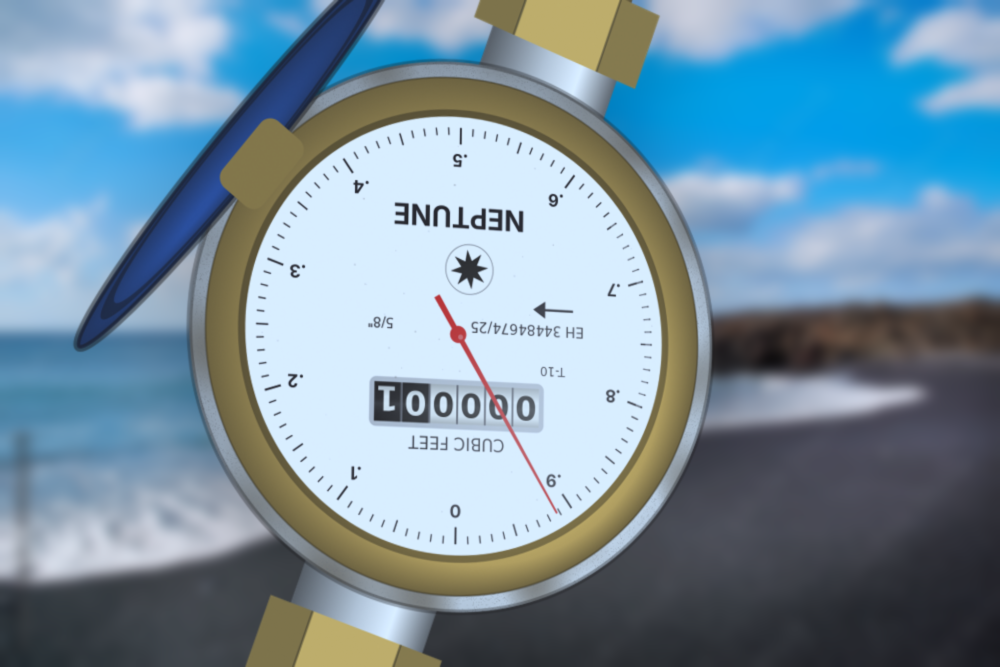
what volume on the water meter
0.91 ft³
